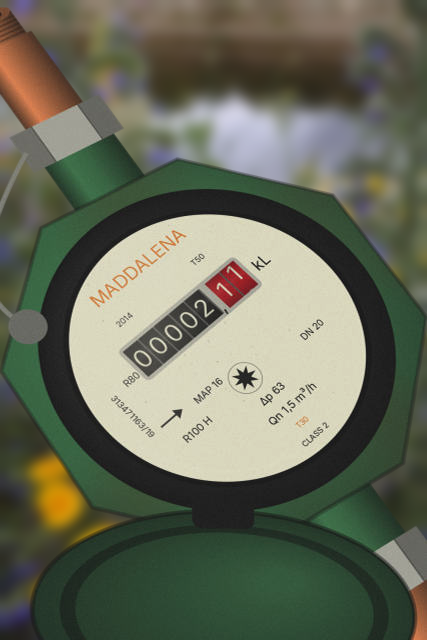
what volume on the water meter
2.11 kL
